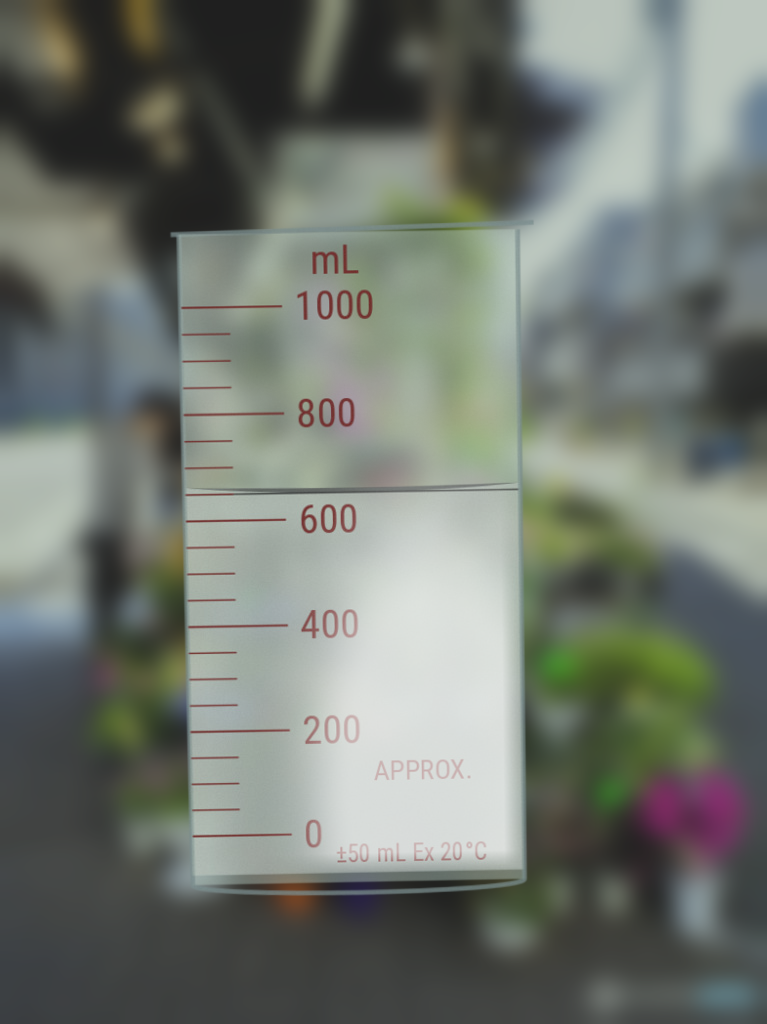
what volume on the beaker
650 mL
